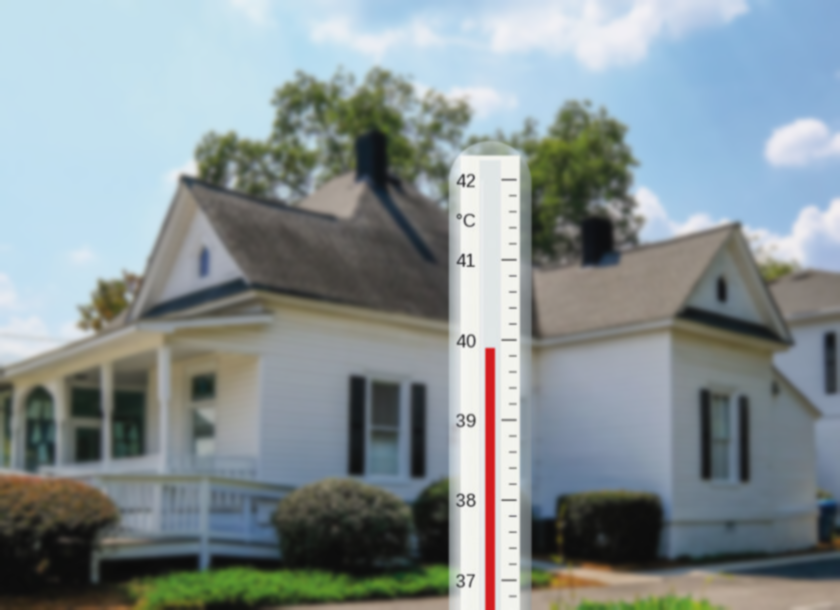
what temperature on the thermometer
39.9 °C
